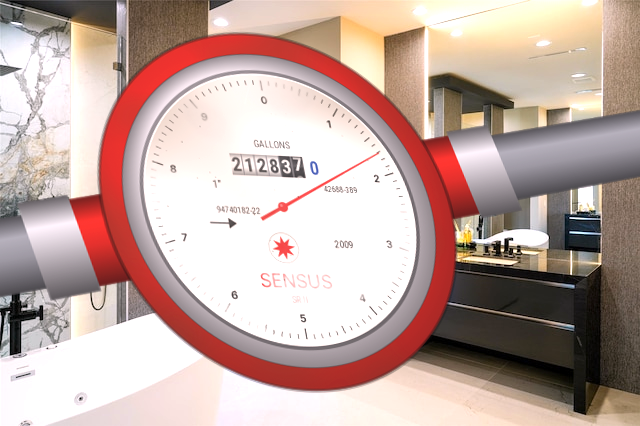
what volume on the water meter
2128371.7 gal
